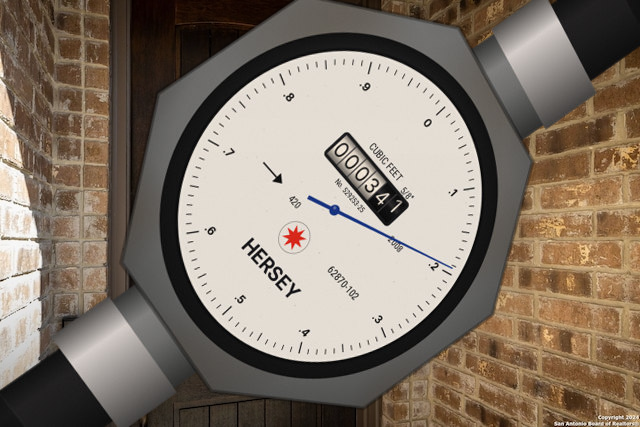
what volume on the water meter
341.19 ft³
